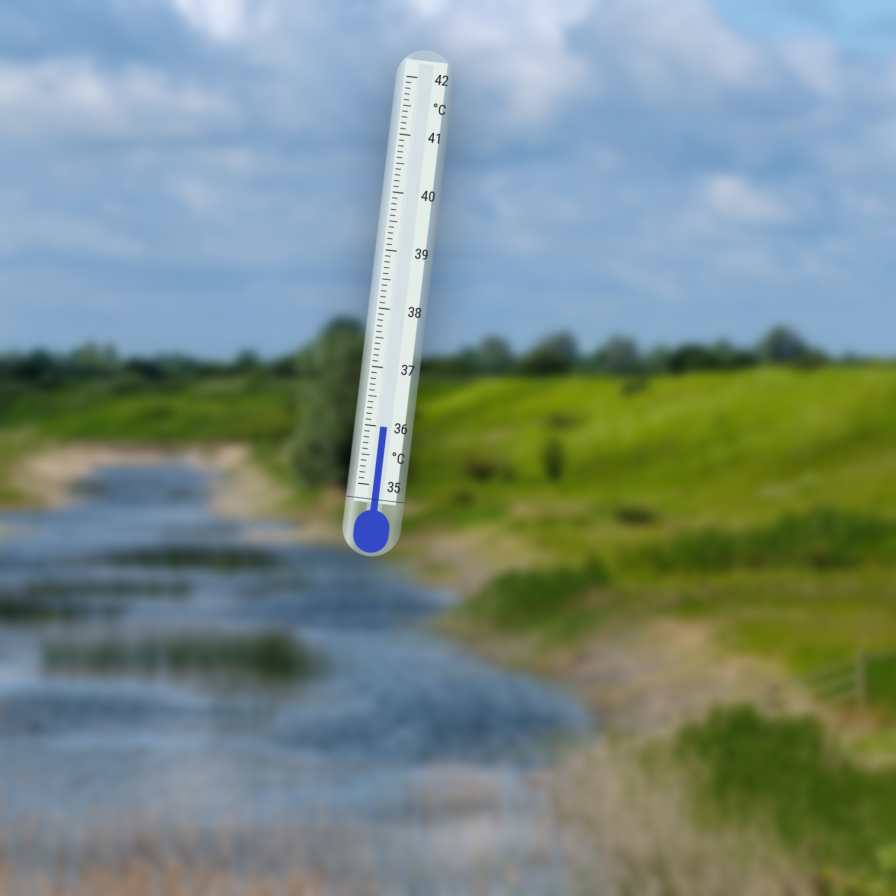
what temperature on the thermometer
36 °C
